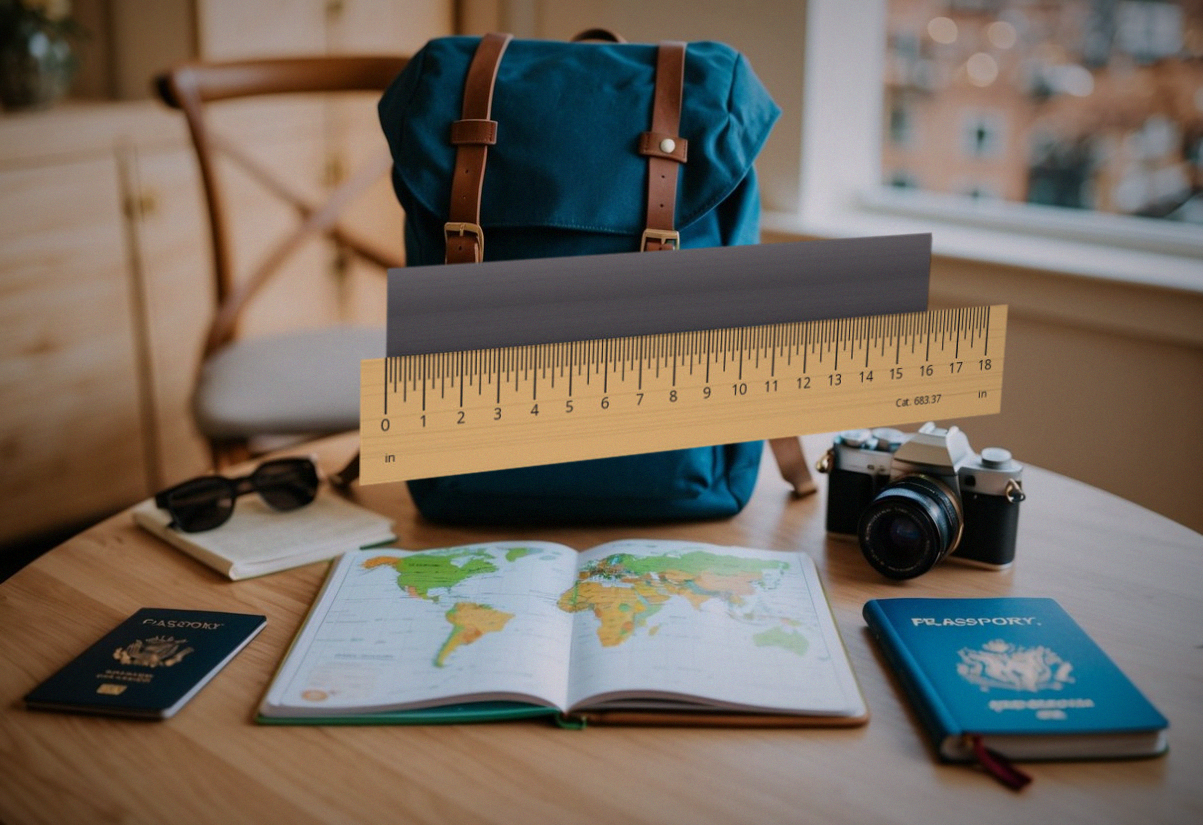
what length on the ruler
15.875 in
